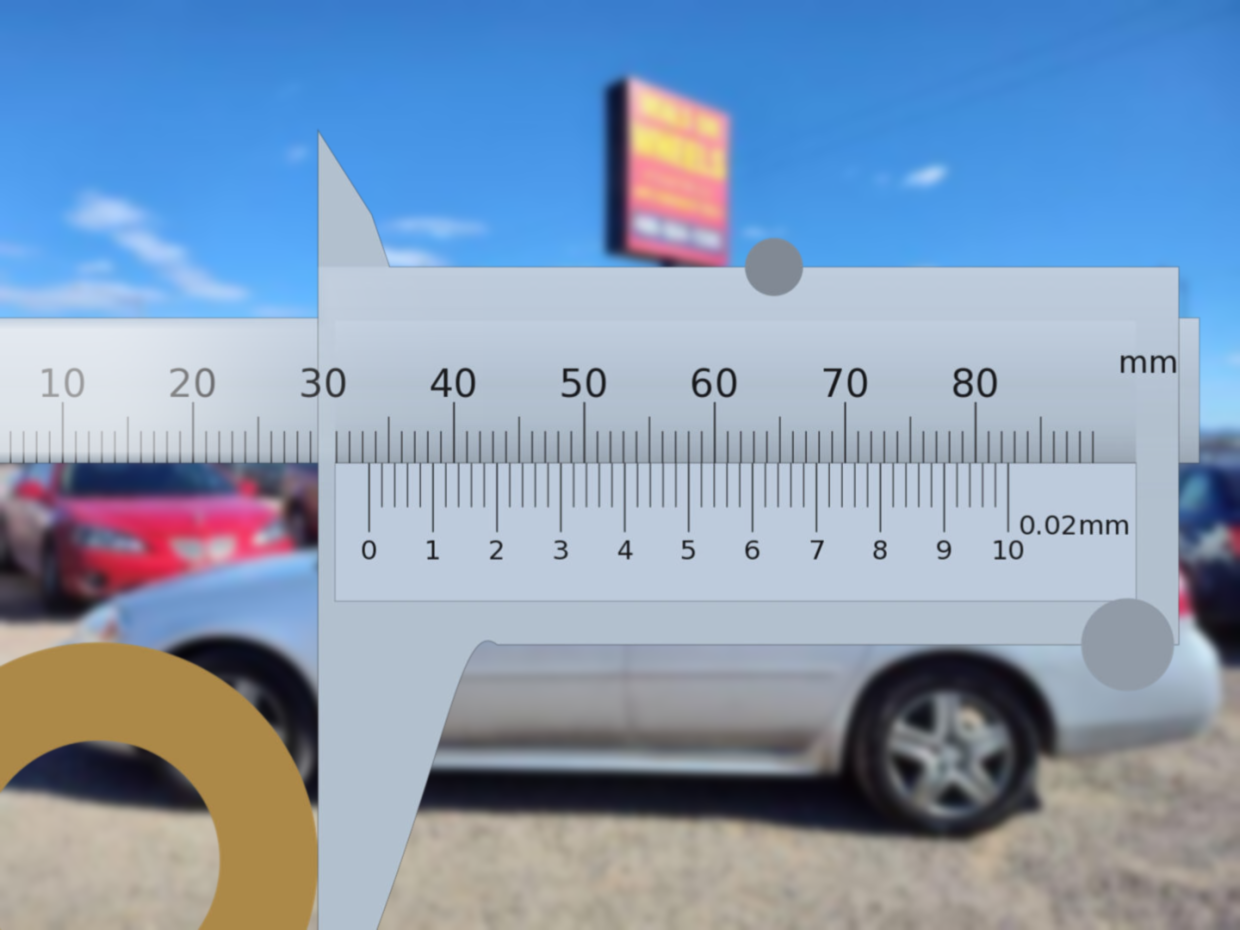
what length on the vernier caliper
33.5 mm
